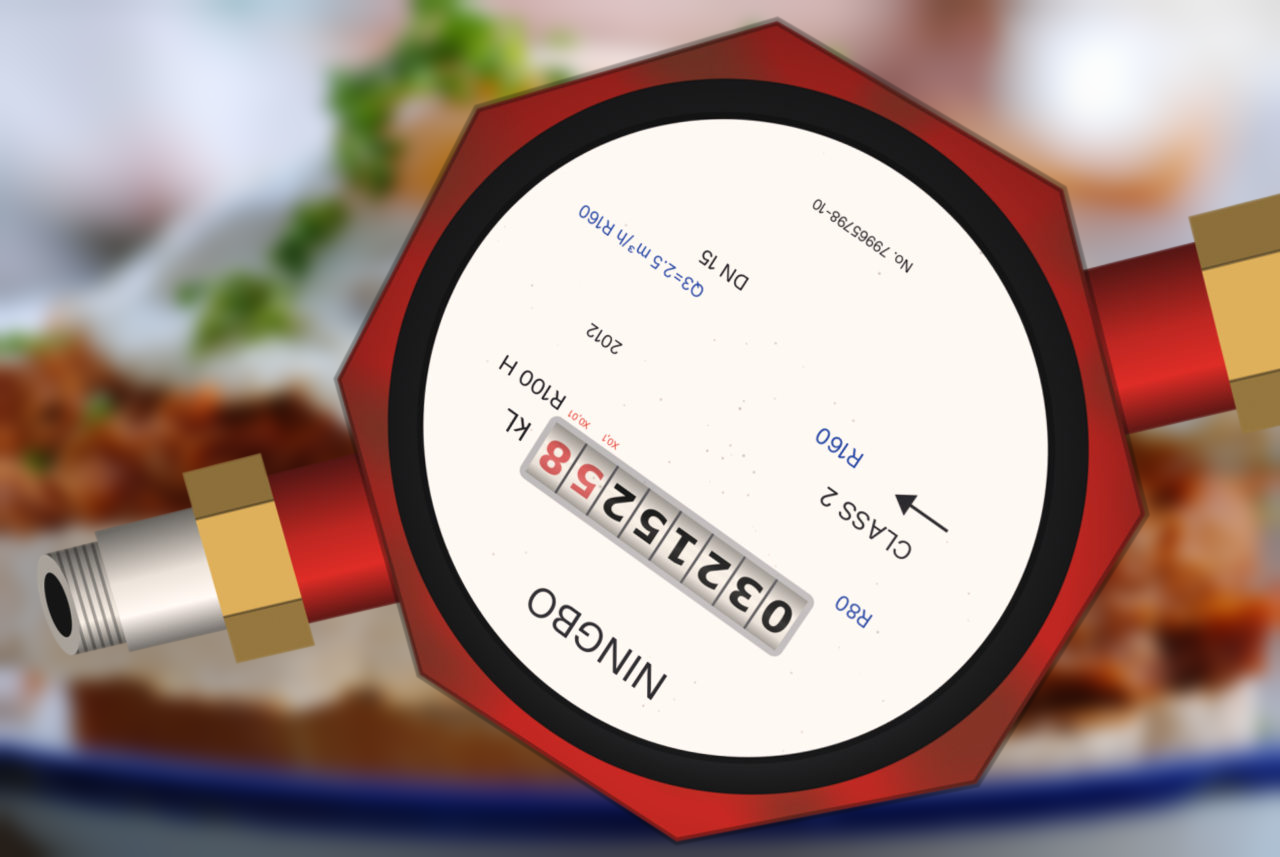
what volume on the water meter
32152.58 kL
